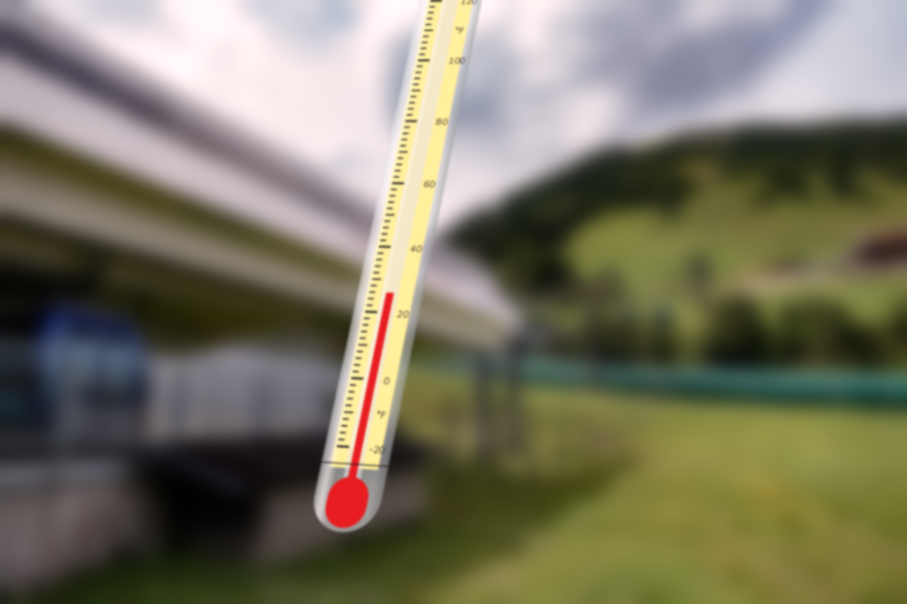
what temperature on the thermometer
26 °F
